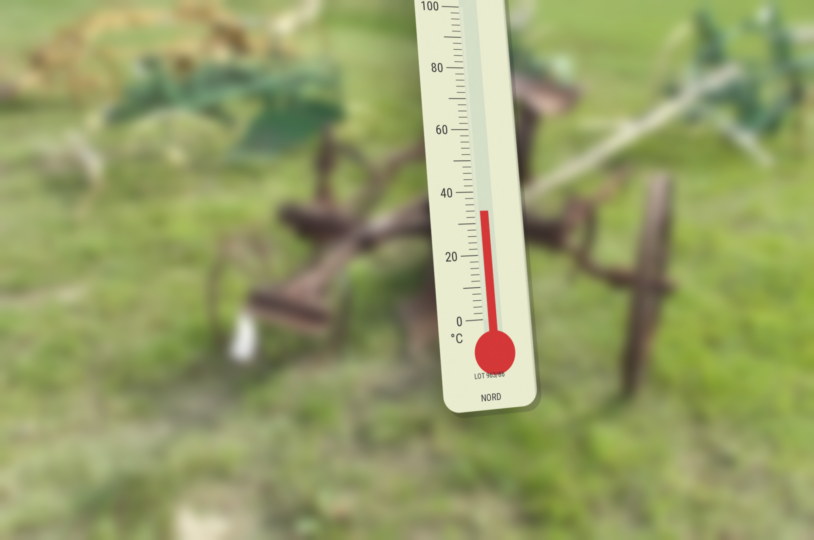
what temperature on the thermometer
34 °C
